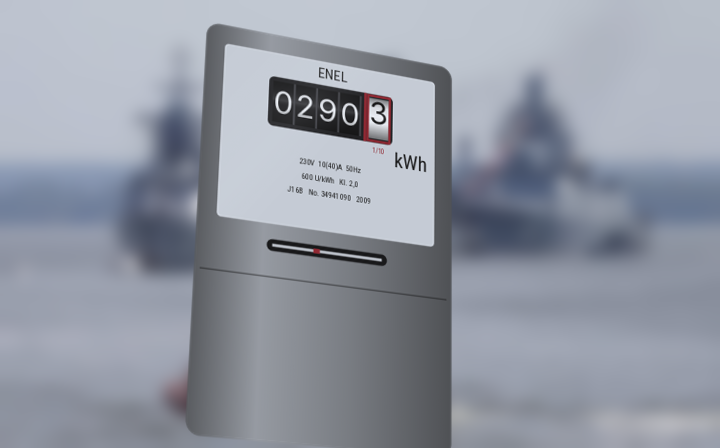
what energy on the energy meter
290.3 kWh
